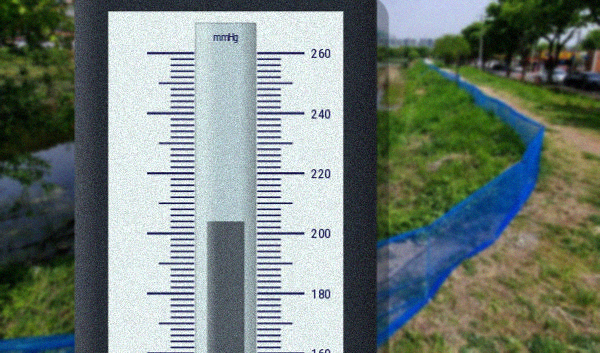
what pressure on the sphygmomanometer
204 mmHg
